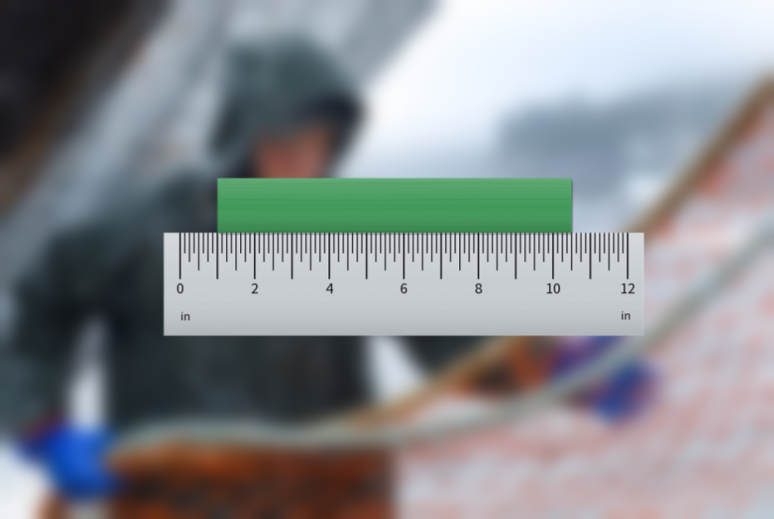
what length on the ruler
9.5 in
